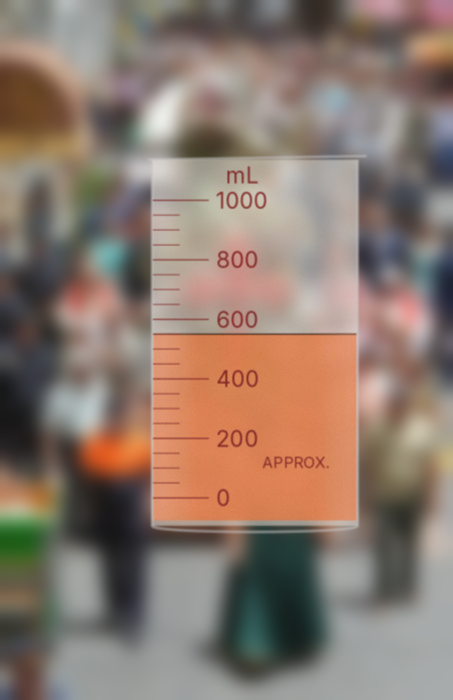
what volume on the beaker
550 mL
